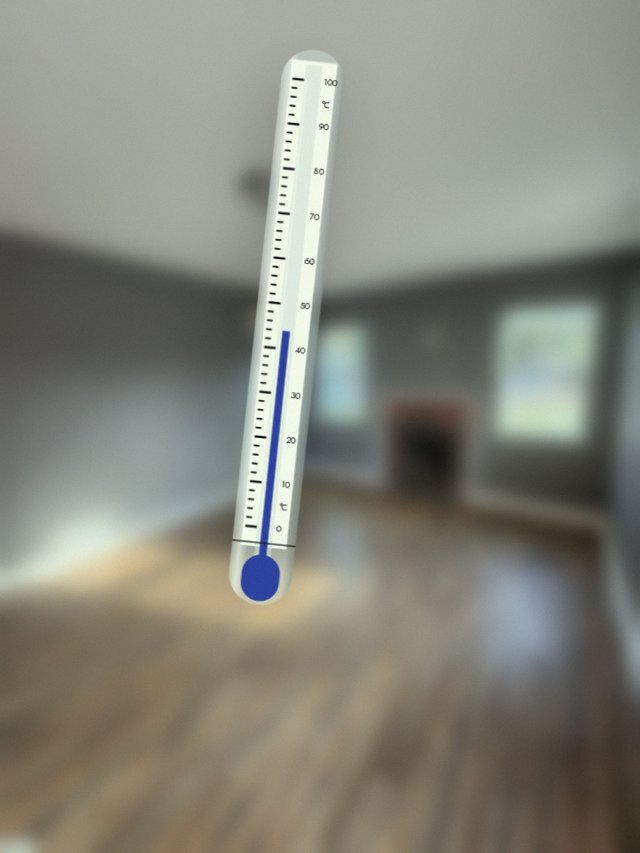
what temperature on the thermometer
44 °C
